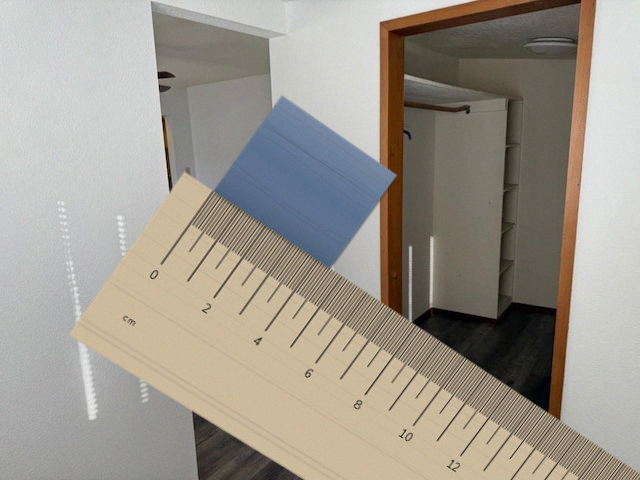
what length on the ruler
4.5 cm
